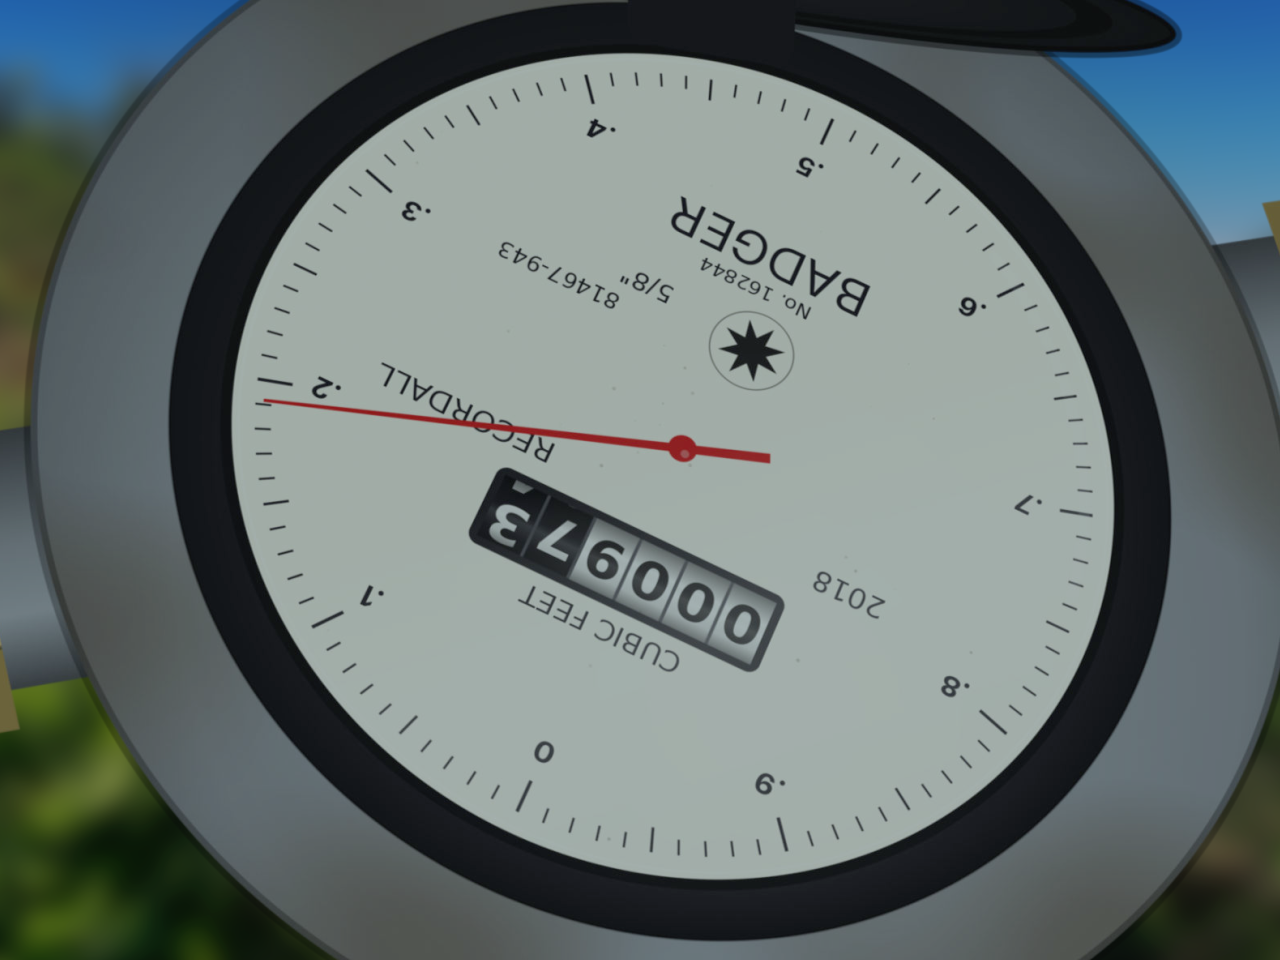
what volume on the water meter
973.19 ft³
